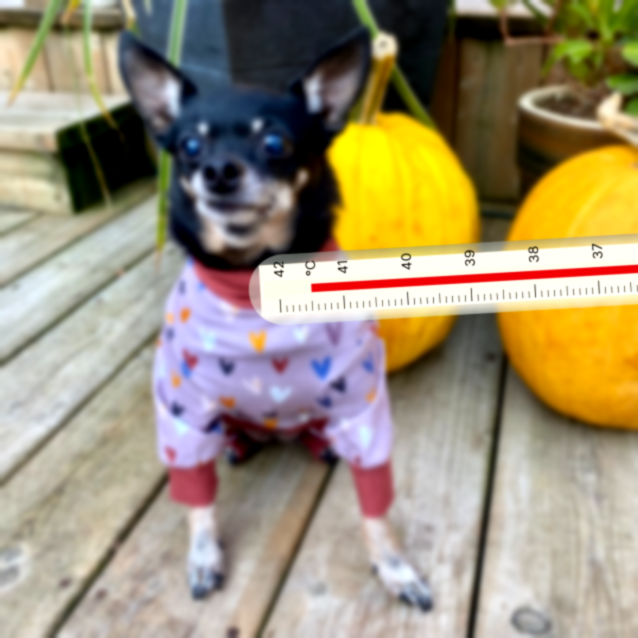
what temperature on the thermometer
41.5 °C
